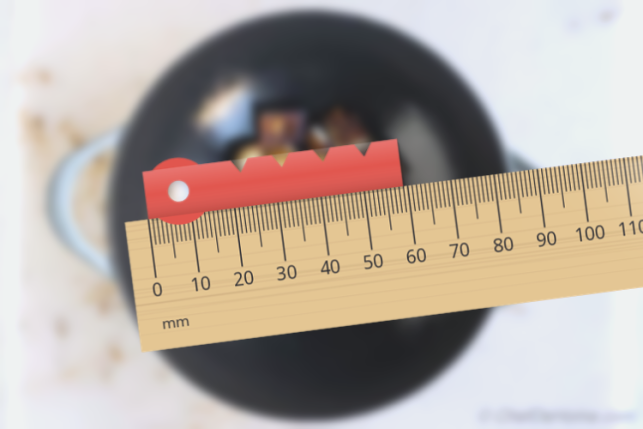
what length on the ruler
59 mm
